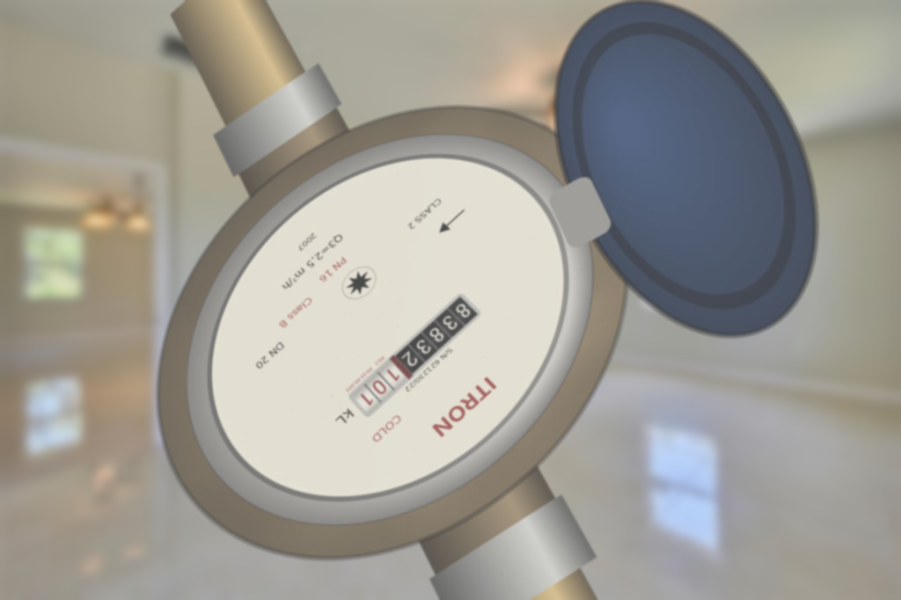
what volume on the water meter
83832.101 kL
